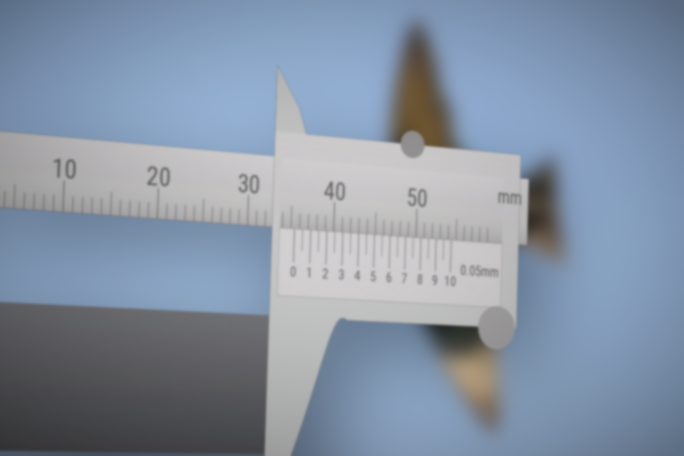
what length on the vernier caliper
35.4 mm
